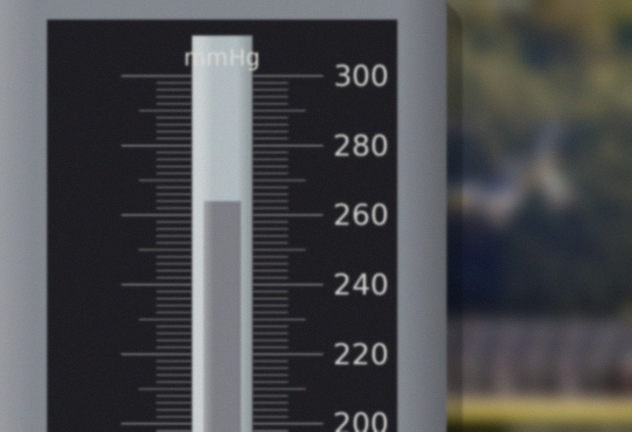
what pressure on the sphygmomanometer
264 mmHg
